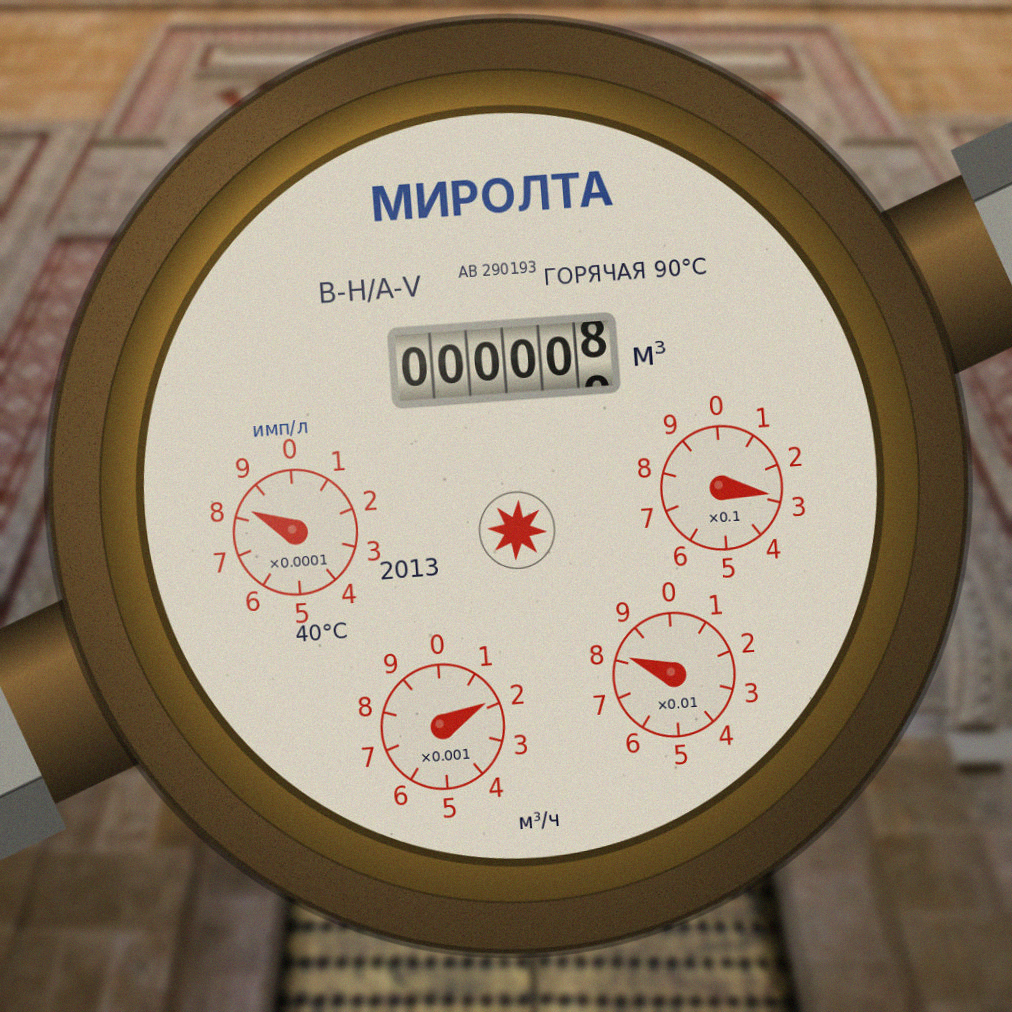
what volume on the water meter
8.2818 m³
